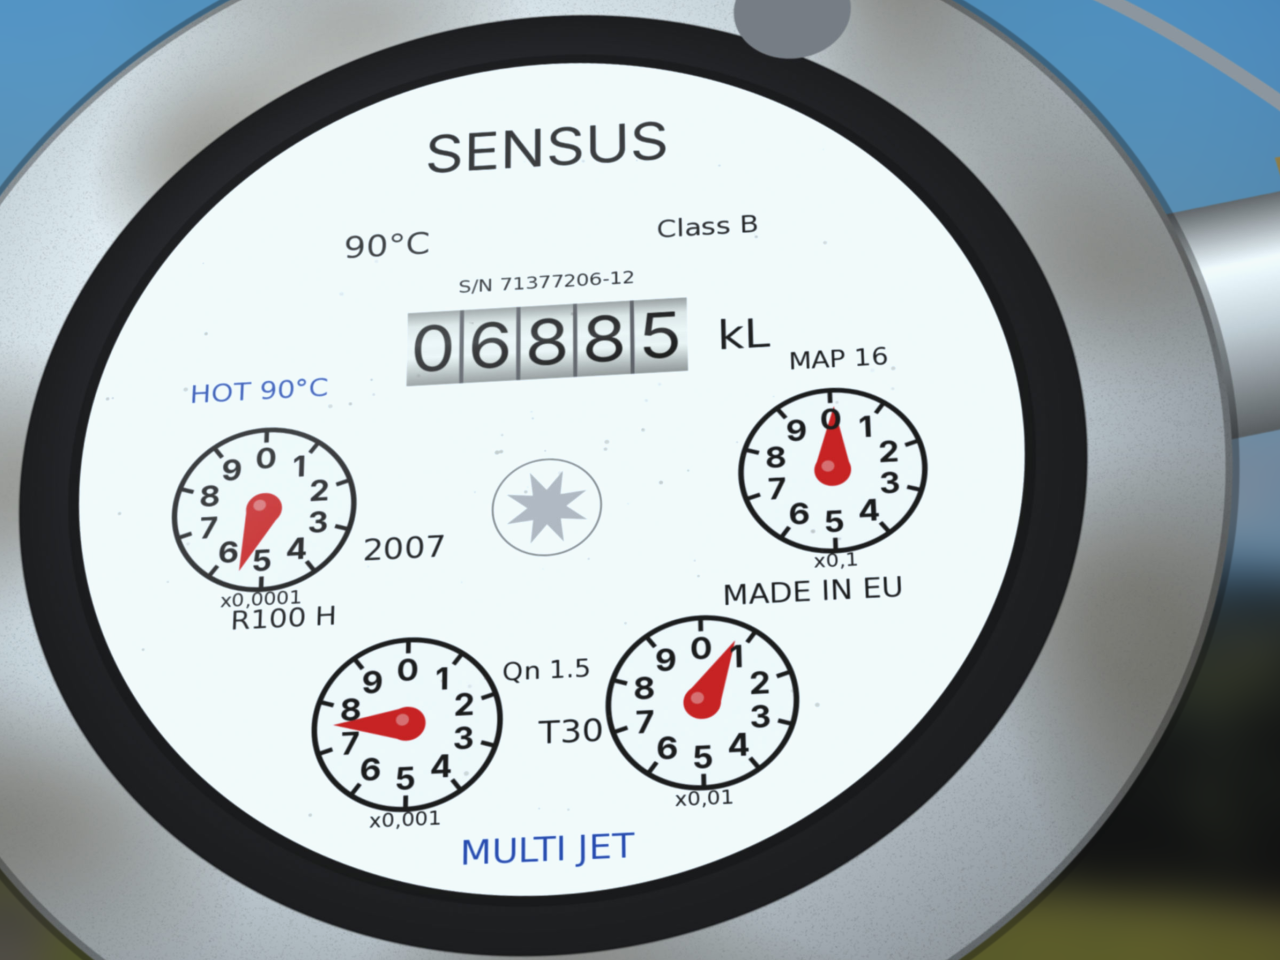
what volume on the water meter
6885.0075 kL
